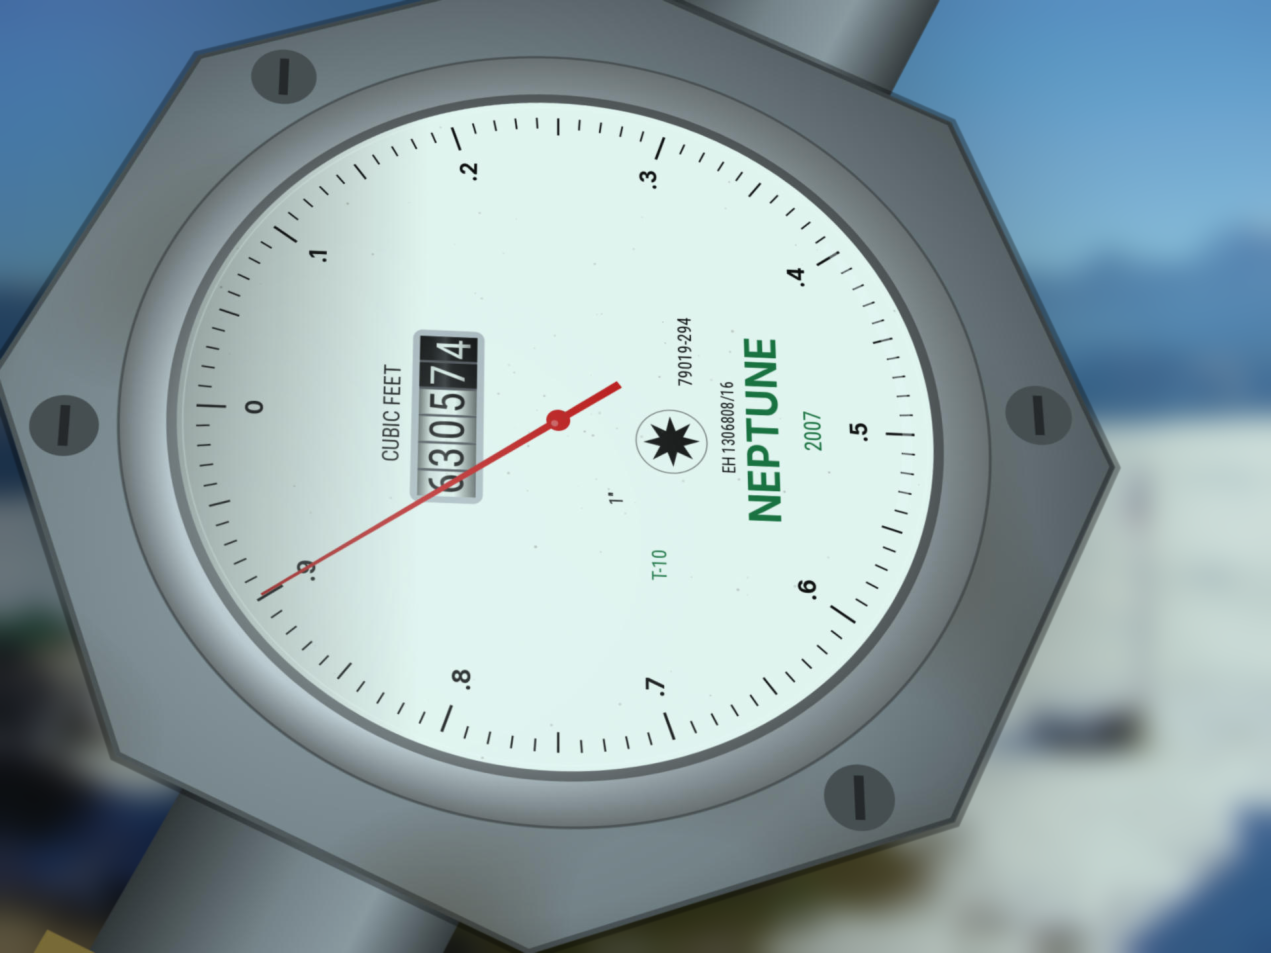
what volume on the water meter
630573.90 ft³
